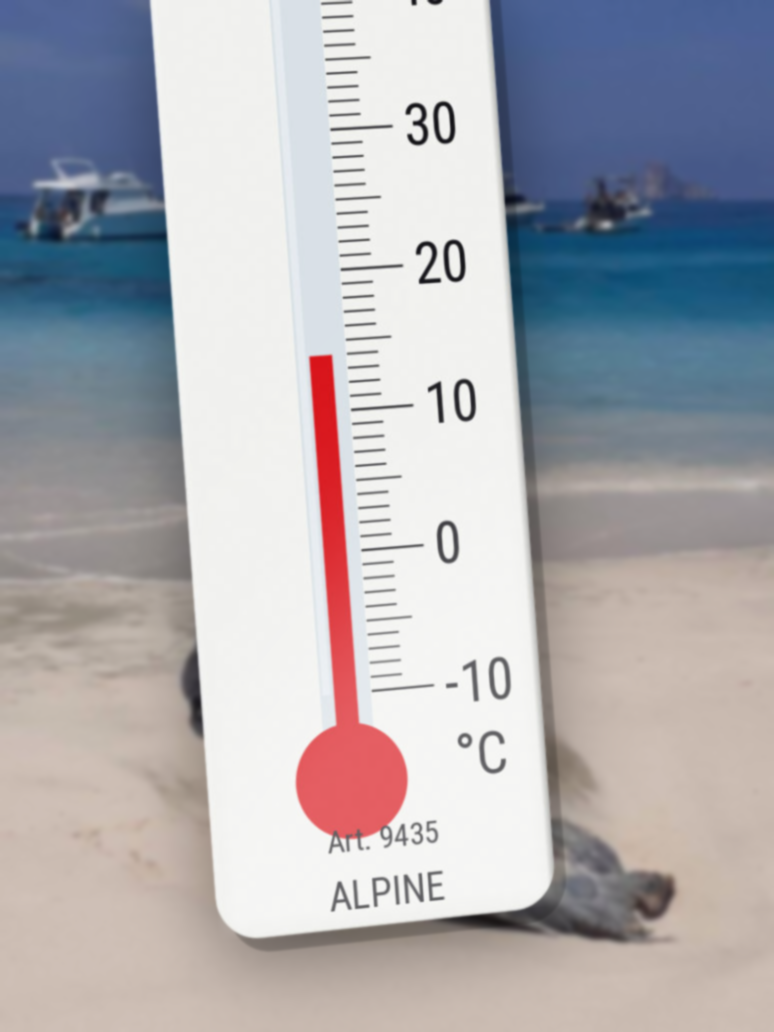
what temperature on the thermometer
14 °C
